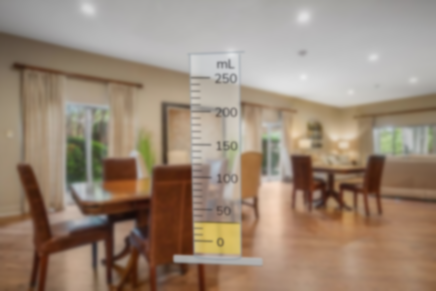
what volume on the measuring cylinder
30 mL
